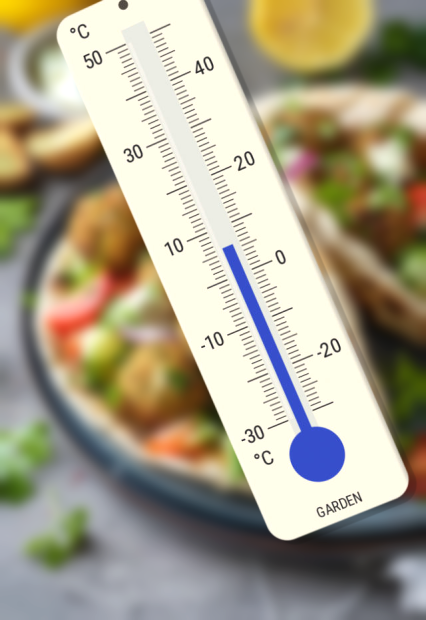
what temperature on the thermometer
6 °C
